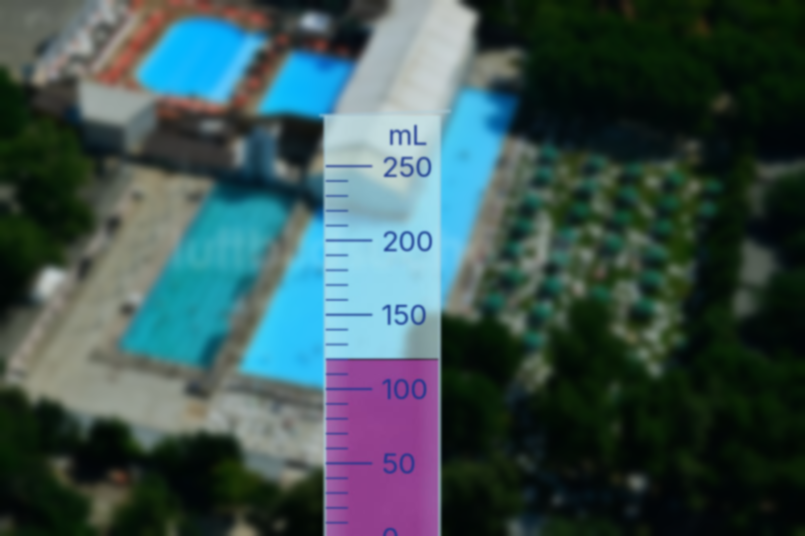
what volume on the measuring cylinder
120 mL
